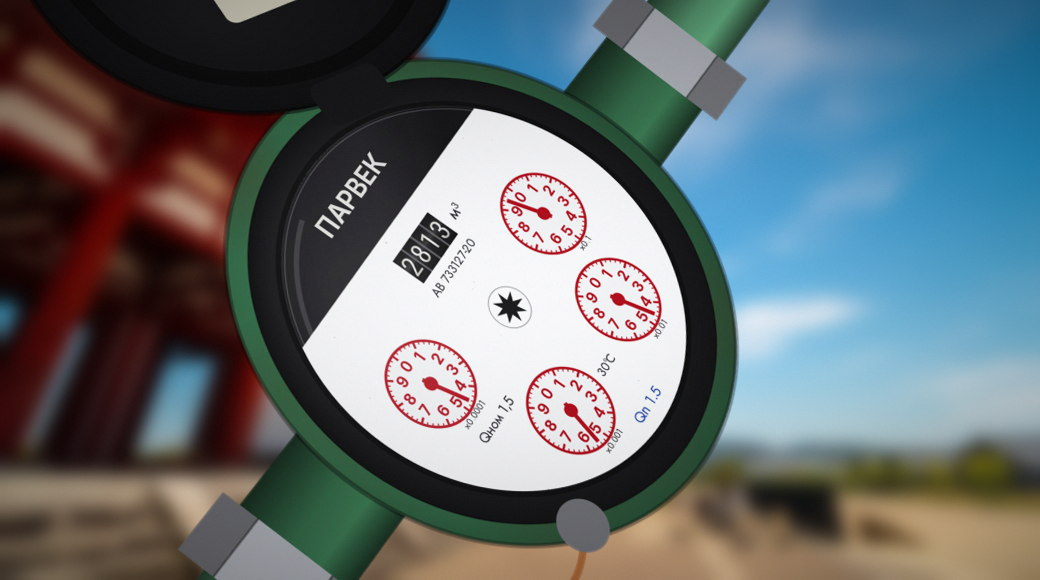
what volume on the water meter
2812.9454 m³
